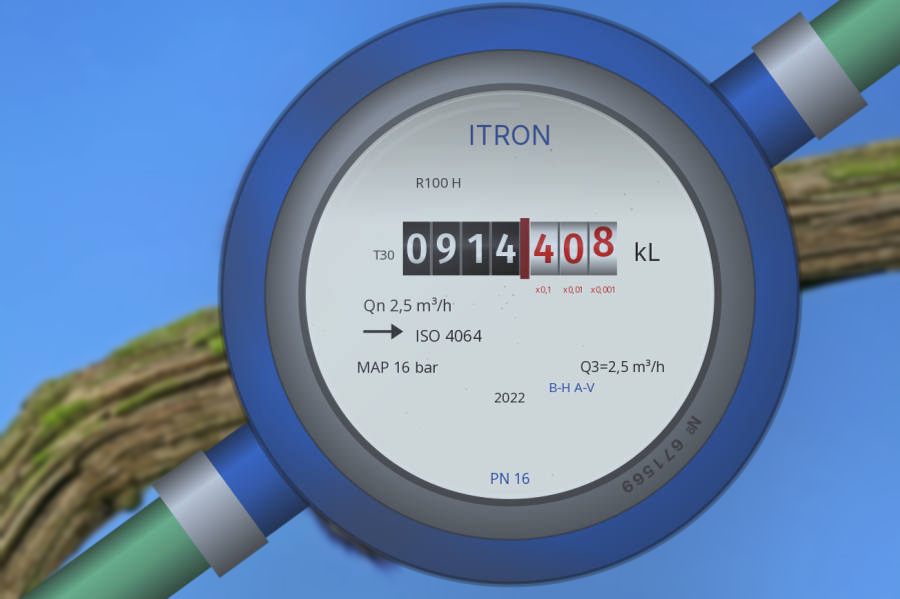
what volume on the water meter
914.408 kL
